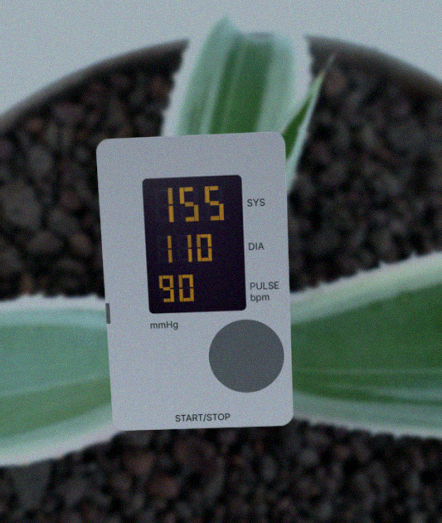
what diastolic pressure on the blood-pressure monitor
110 mmHg
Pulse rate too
90 bpm
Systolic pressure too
155 mmHg
